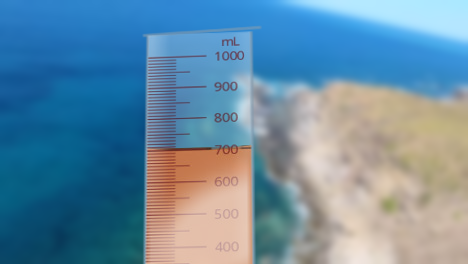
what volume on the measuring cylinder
700 mL
